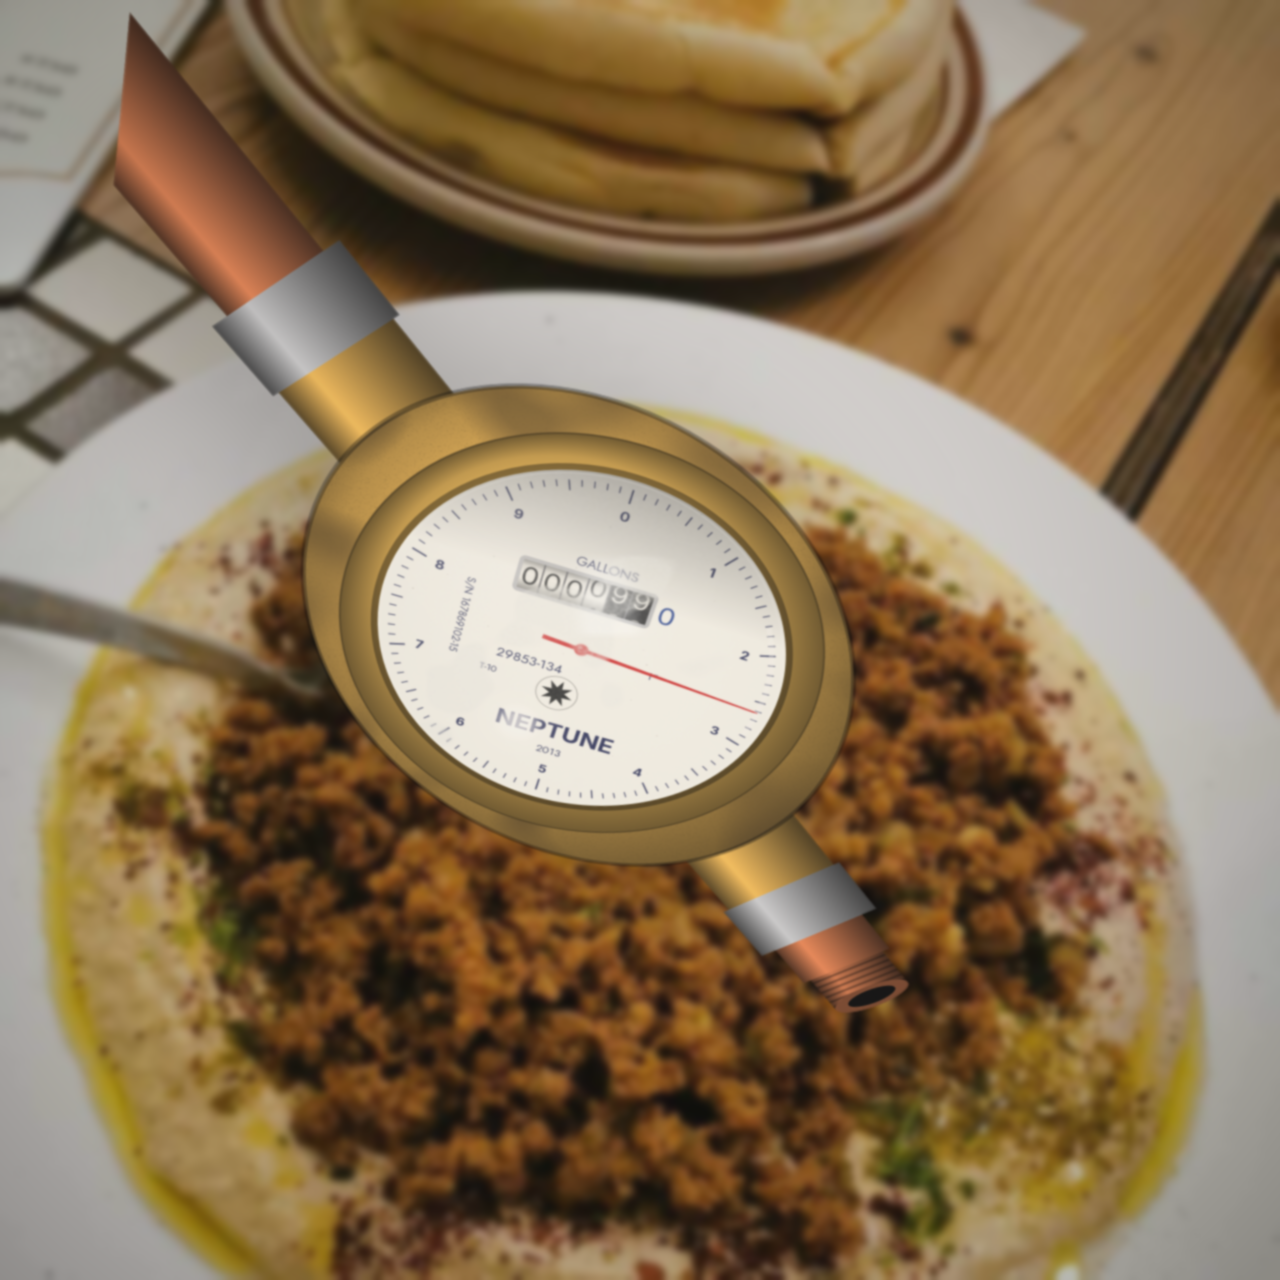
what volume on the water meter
992.6 gal
